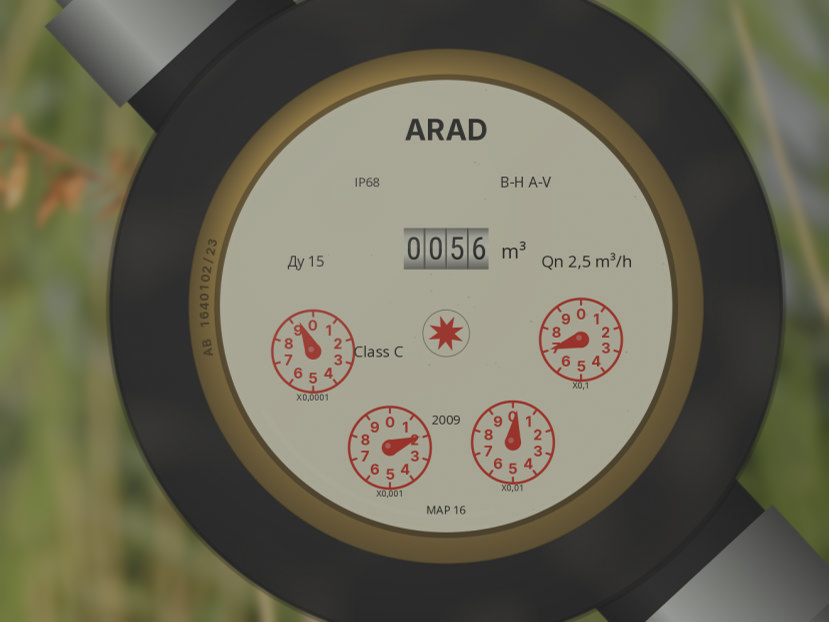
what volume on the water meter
56.7019 m³
